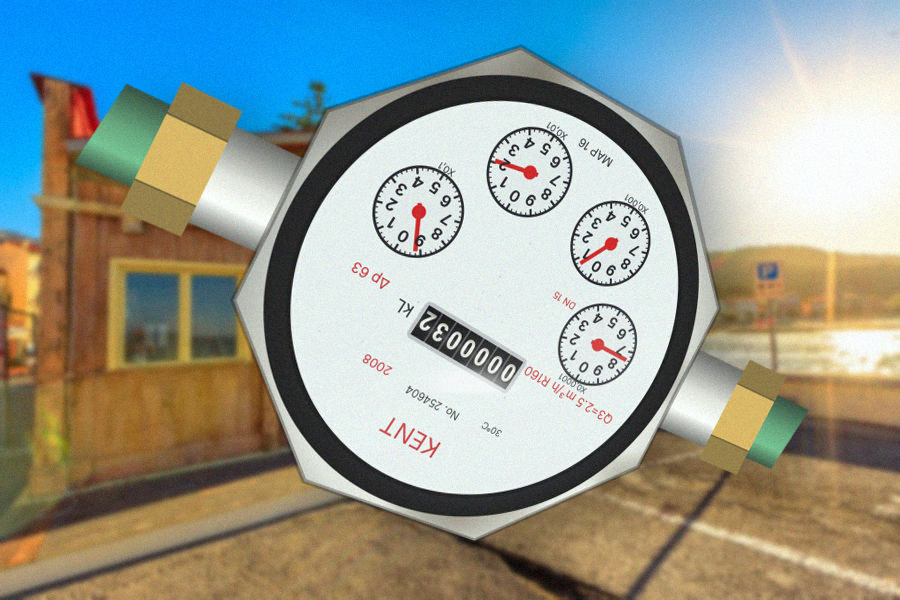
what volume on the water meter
31.9207 kL
